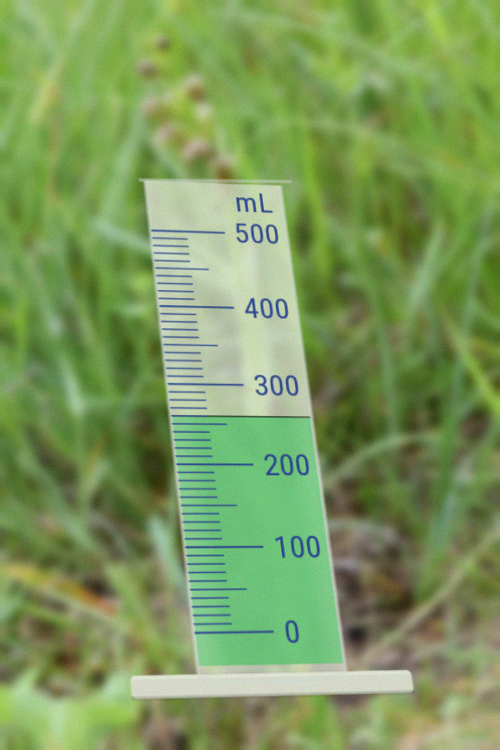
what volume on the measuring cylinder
260 mL
